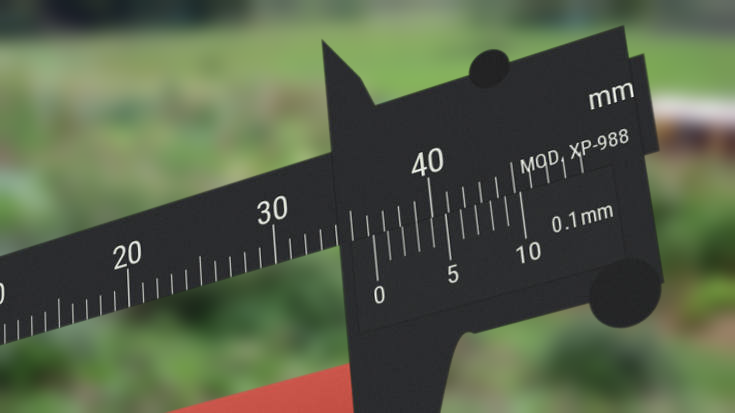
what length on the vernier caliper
36.3 mm
